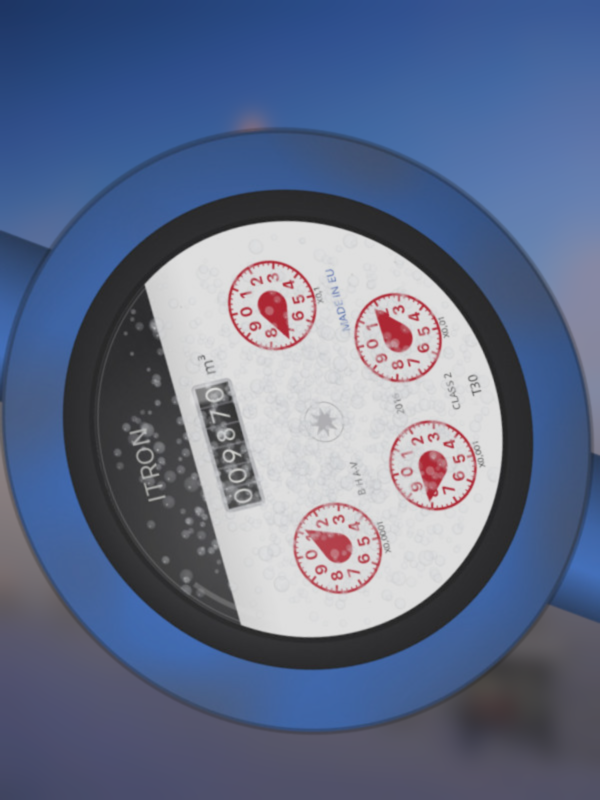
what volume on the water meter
9870.7181 m³
